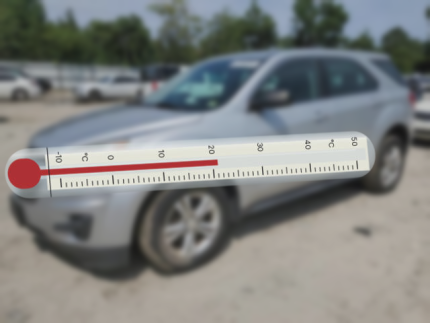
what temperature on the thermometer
21 °C
